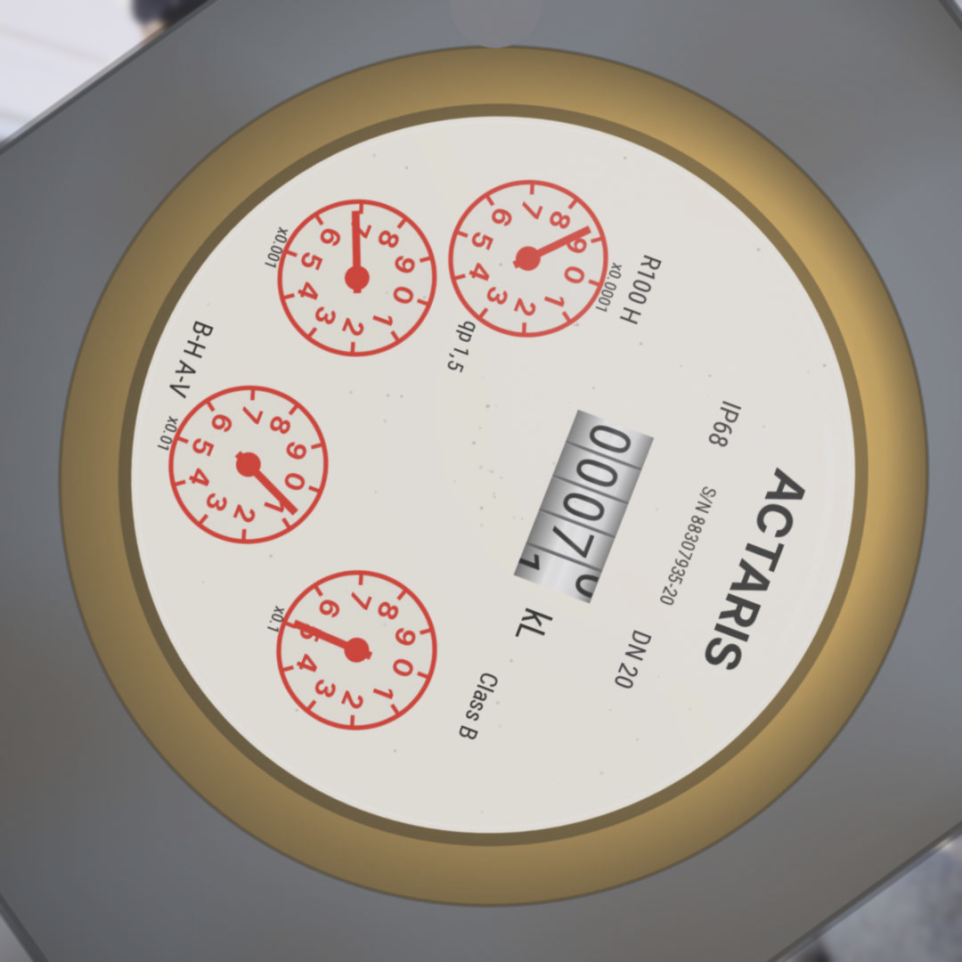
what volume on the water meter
70.5068 kL
